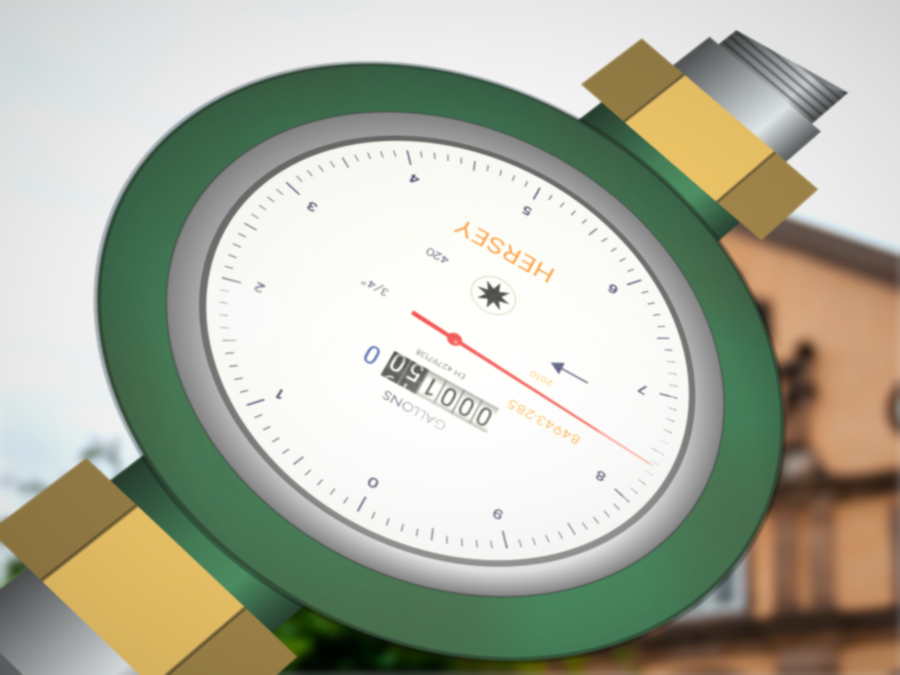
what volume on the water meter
1497.6 gal
